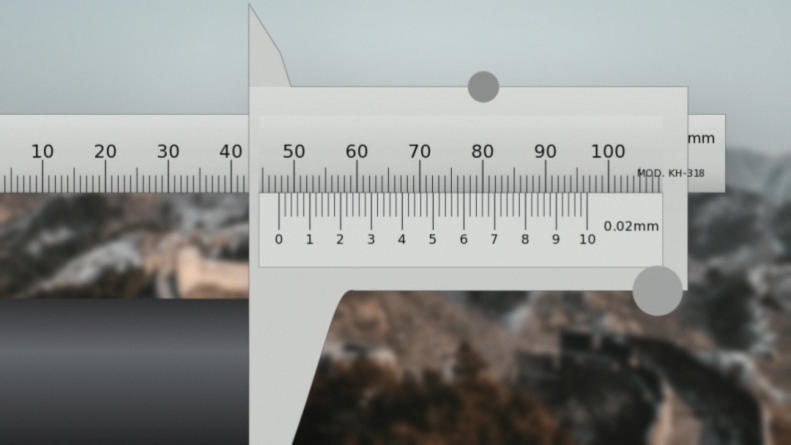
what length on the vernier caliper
47.6 mm
